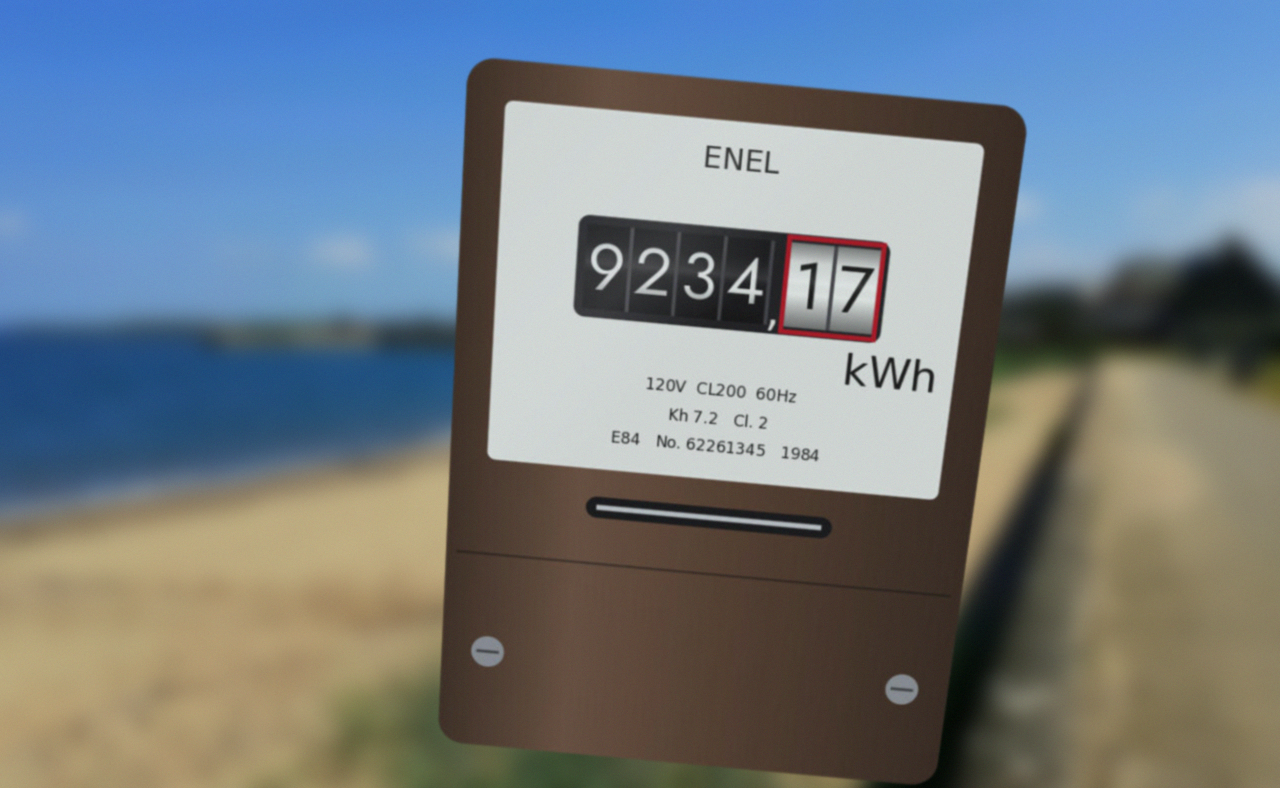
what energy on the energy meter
9234.17 kWh
